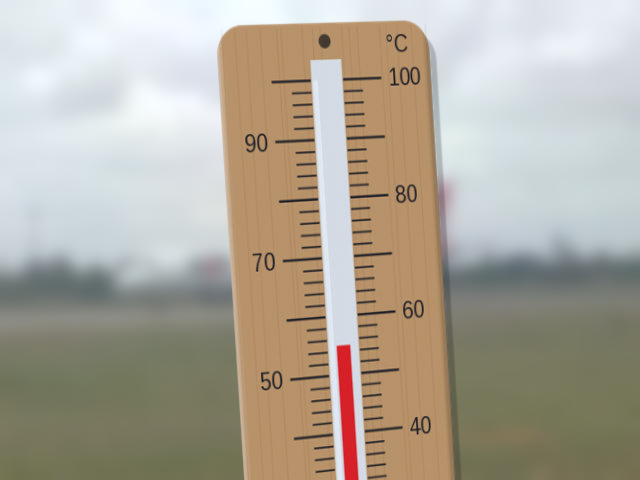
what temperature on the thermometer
55 °C
